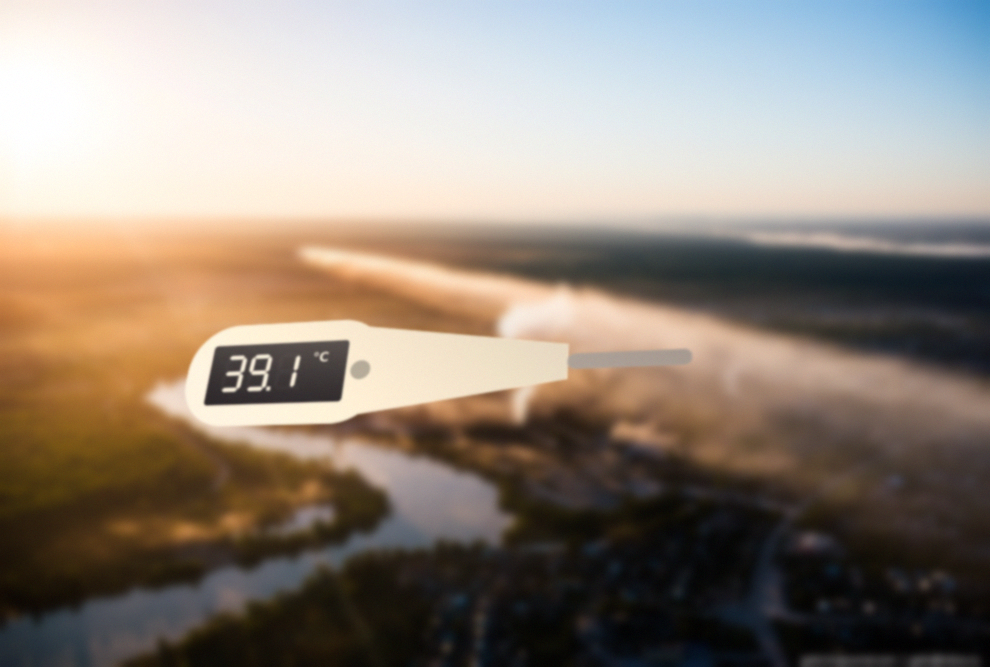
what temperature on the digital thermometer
39.1 °C
